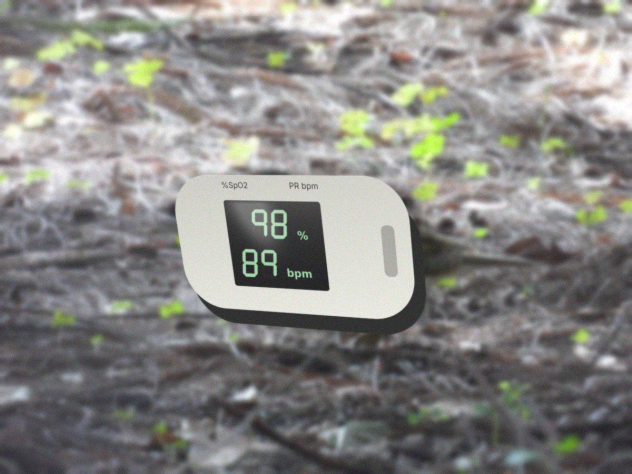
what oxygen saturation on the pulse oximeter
98 %
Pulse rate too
89 bpm
